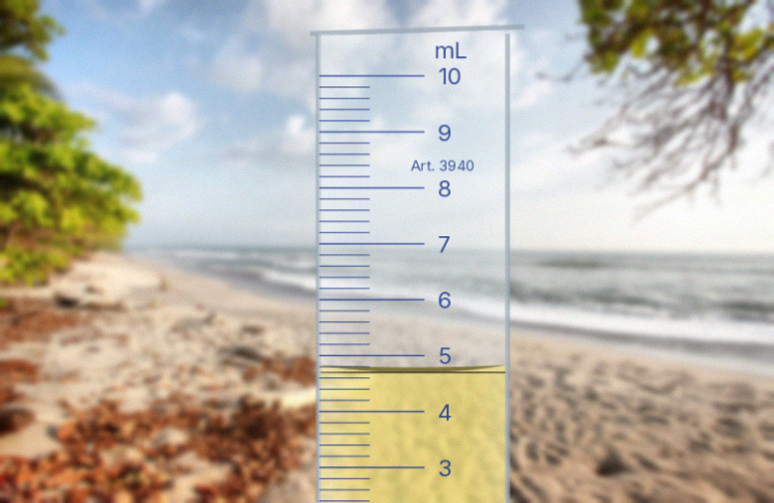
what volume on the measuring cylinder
4.7 mL
